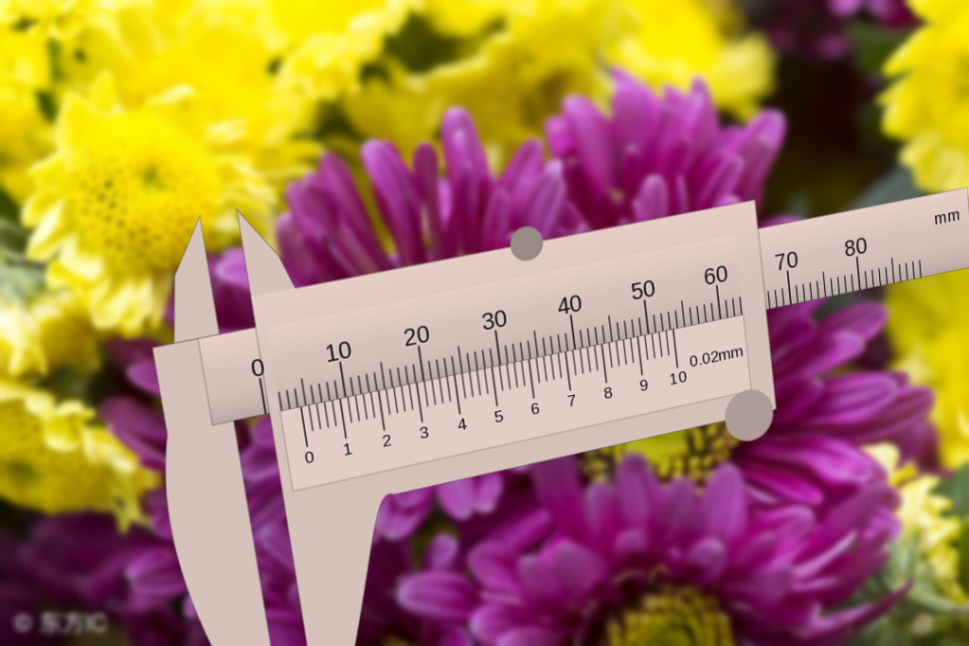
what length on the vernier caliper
4.4 mm
